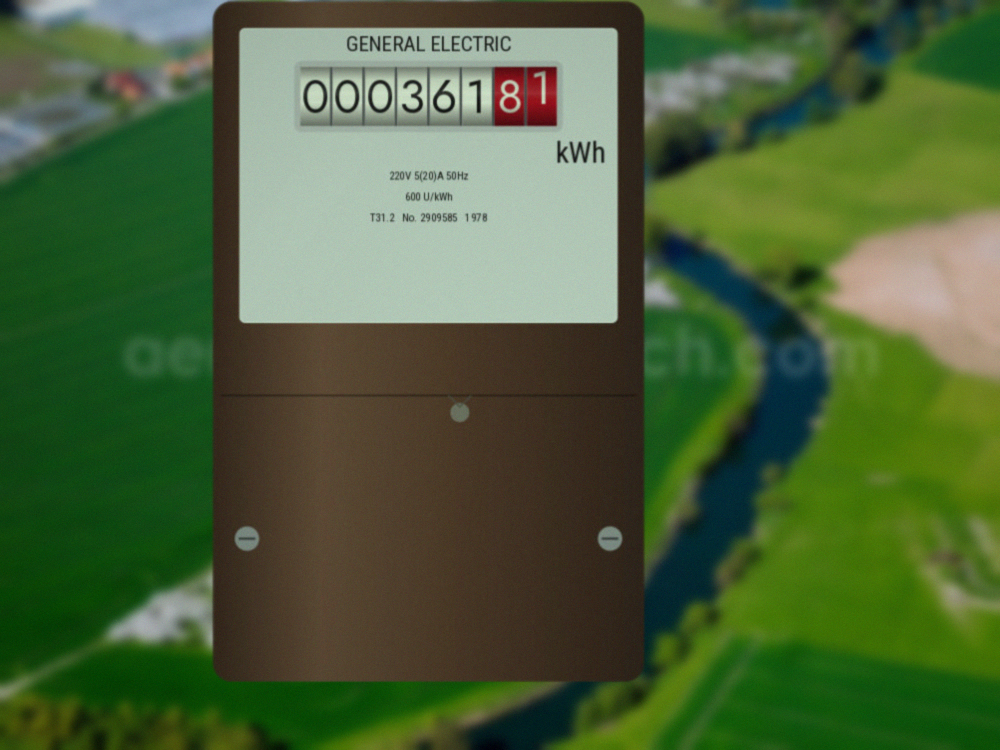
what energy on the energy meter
361.81 kWh
